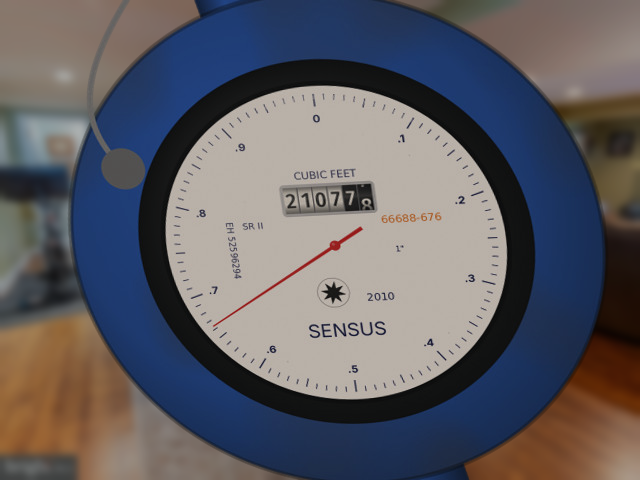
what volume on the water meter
210777.66 ft³
